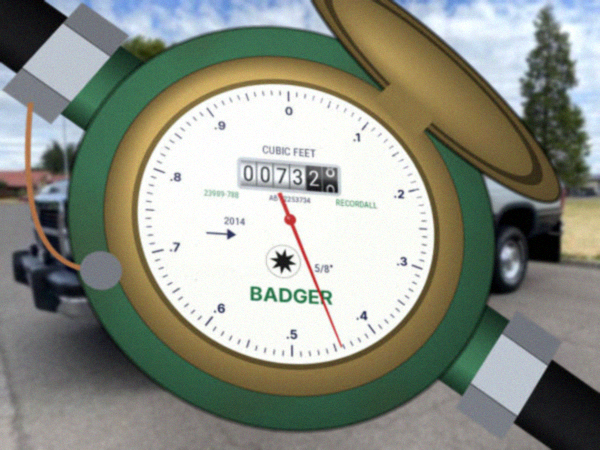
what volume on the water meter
7328.44 ft³
